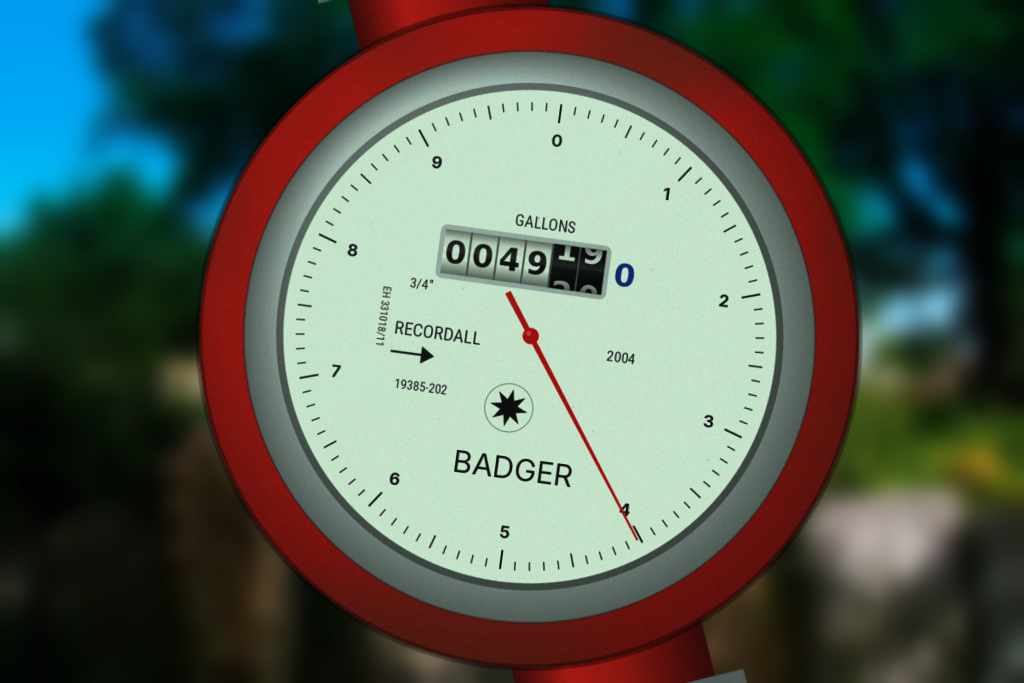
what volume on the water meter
49194.0 gal
